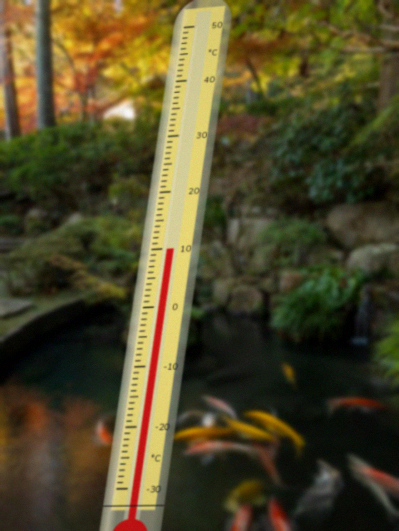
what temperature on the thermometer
10 °C
